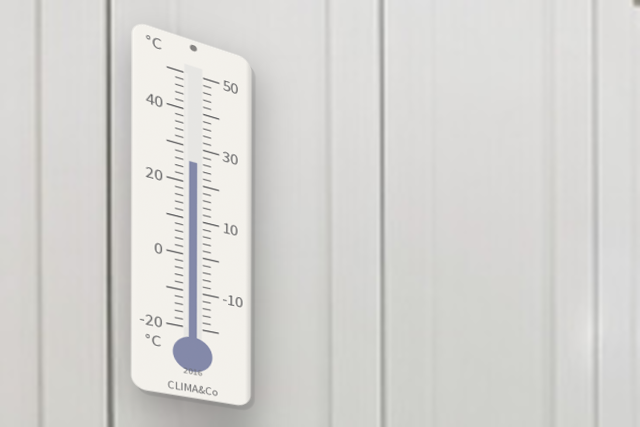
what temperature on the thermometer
26 °C
